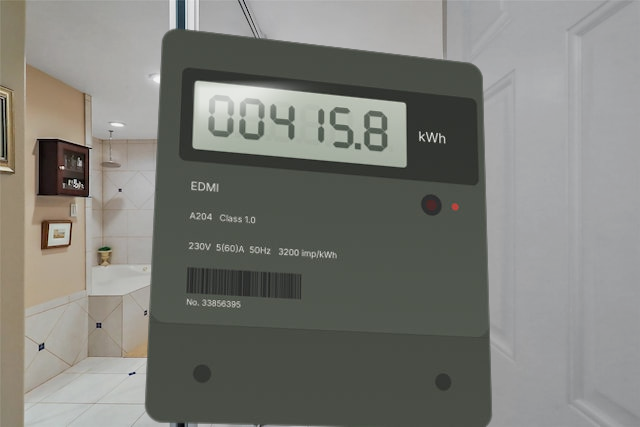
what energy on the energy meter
415.8 kWh
